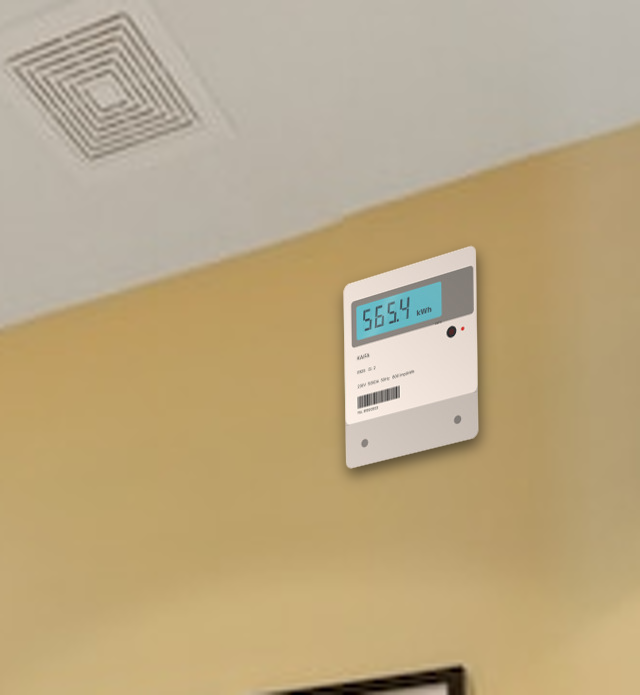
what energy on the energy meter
565.4 kWh
